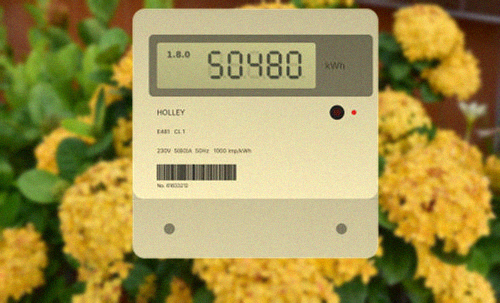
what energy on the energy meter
50480 kWh
